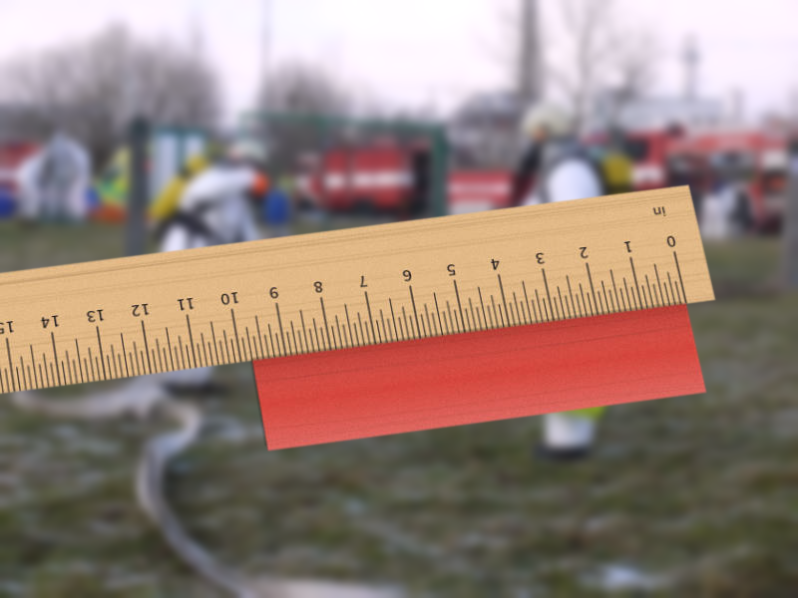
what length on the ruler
9.75 in
